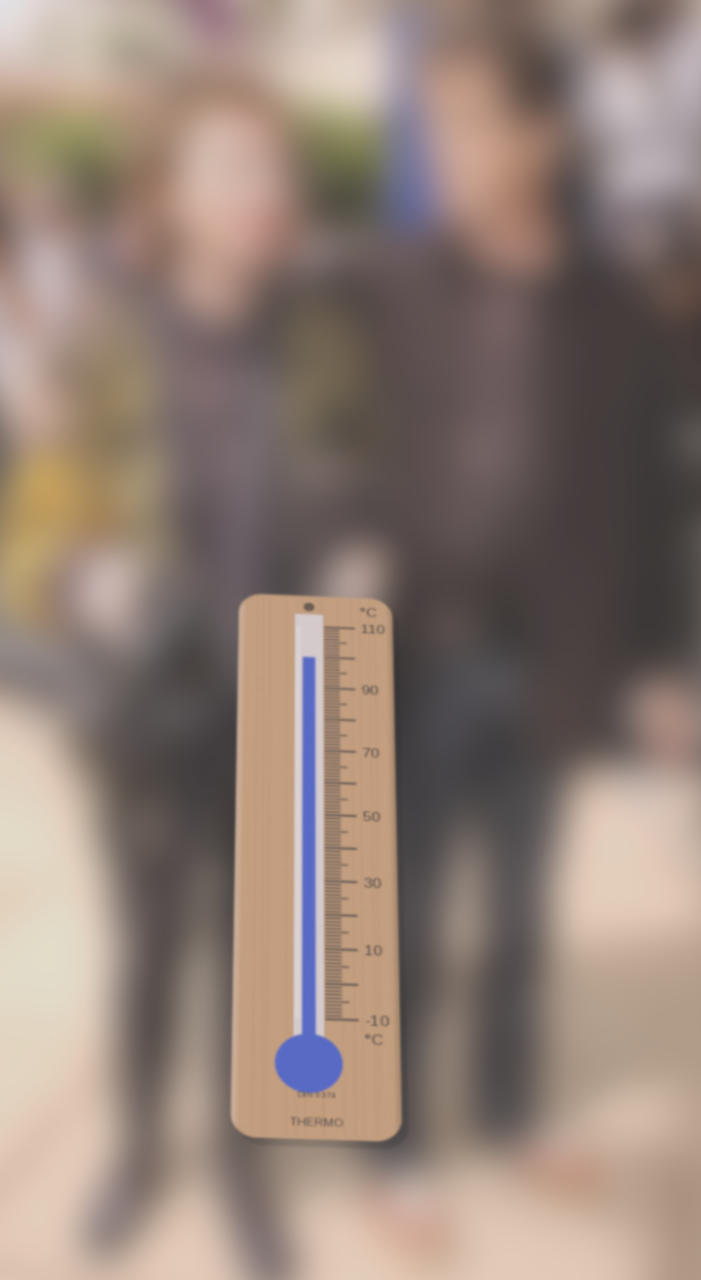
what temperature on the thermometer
100 °C
